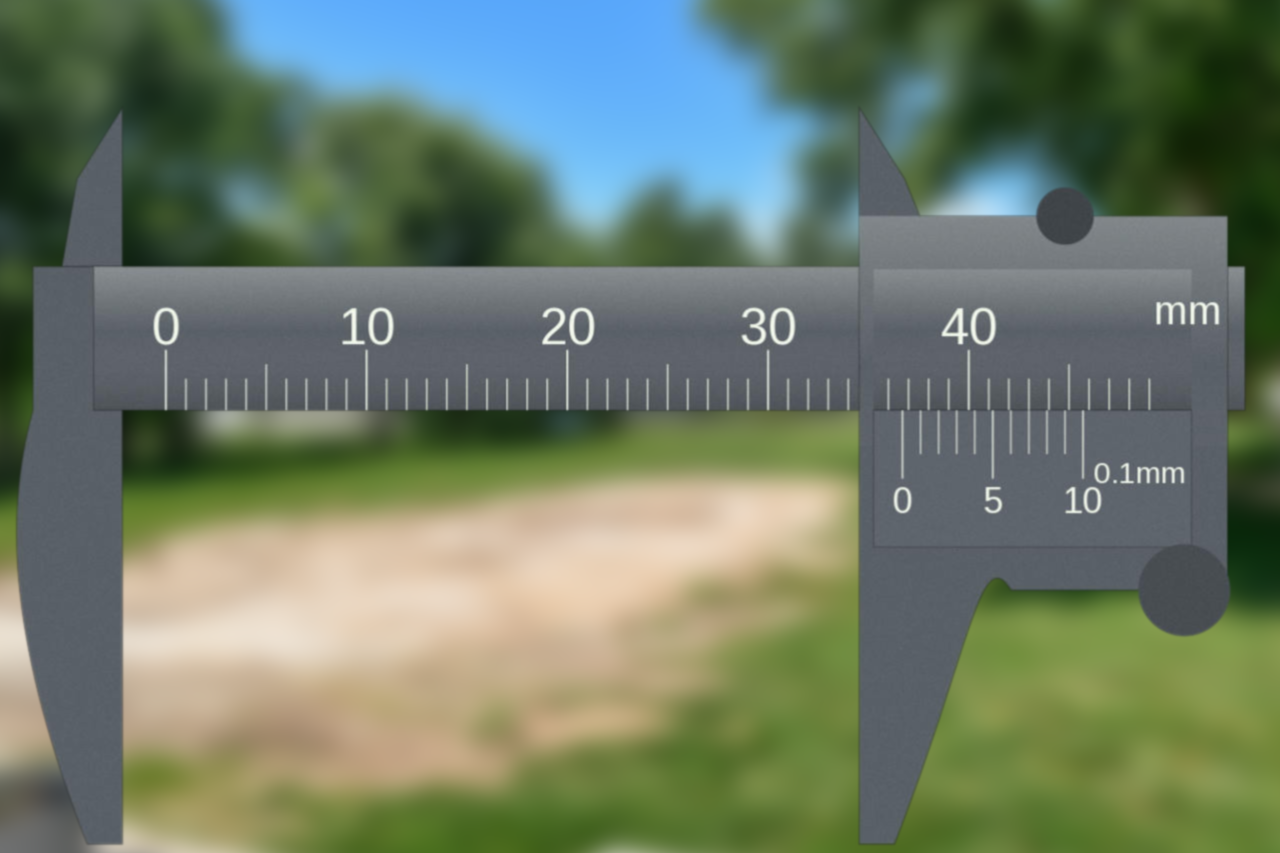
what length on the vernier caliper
36.7 mm
